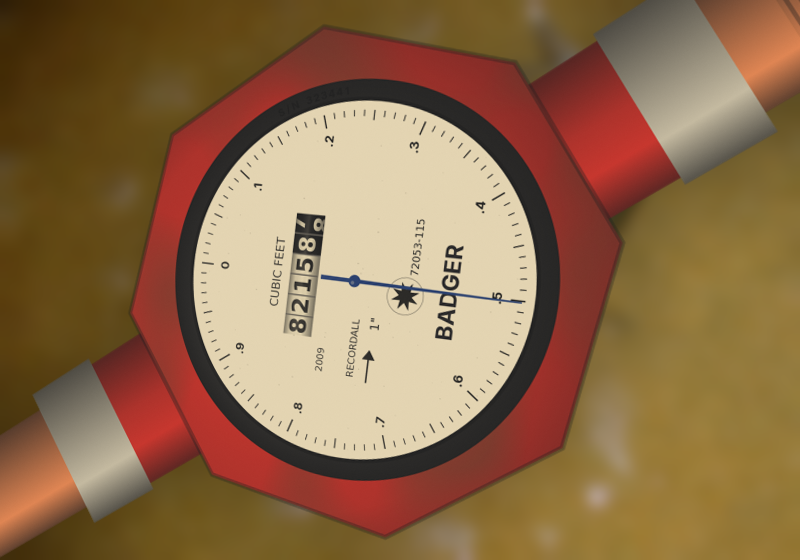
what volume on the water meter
821587.50 ft³
